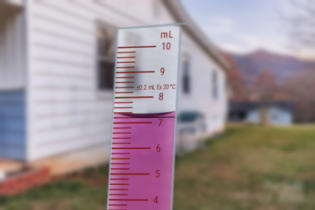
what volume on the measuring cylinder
7.2 mL
